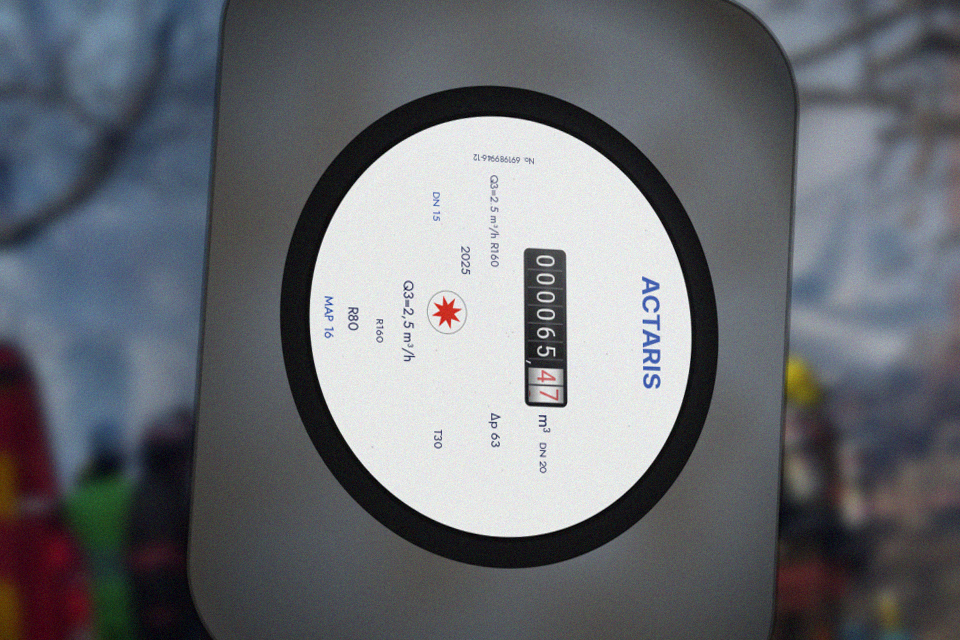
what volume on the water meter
65.47 m³
